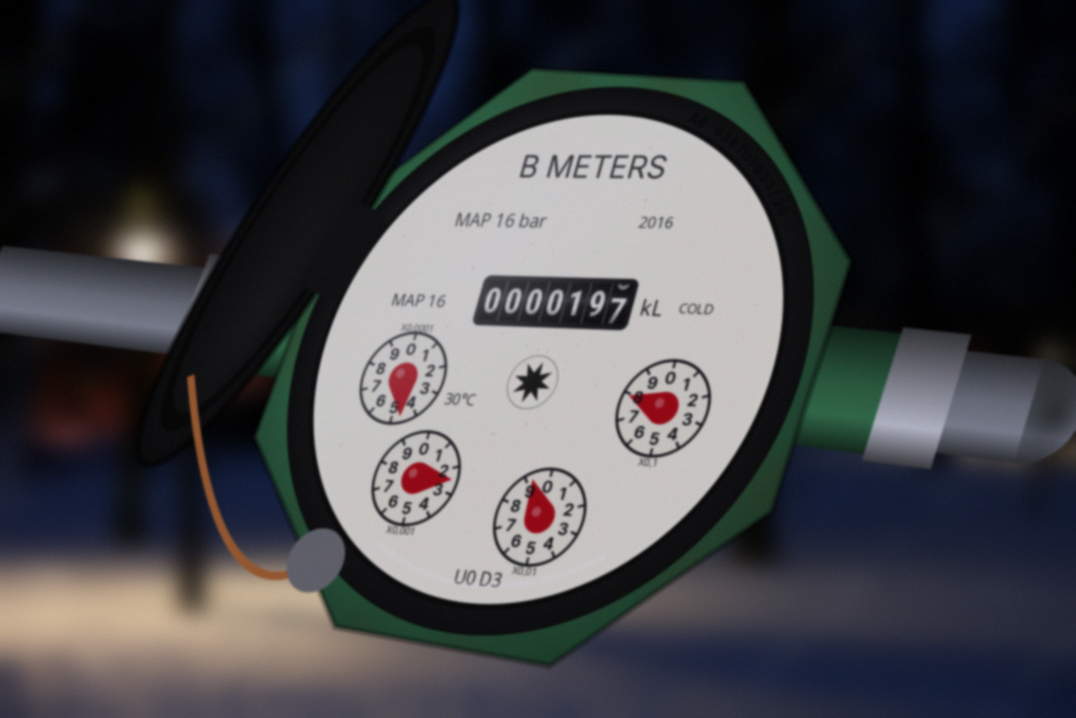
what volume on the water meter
196.7924 kL
